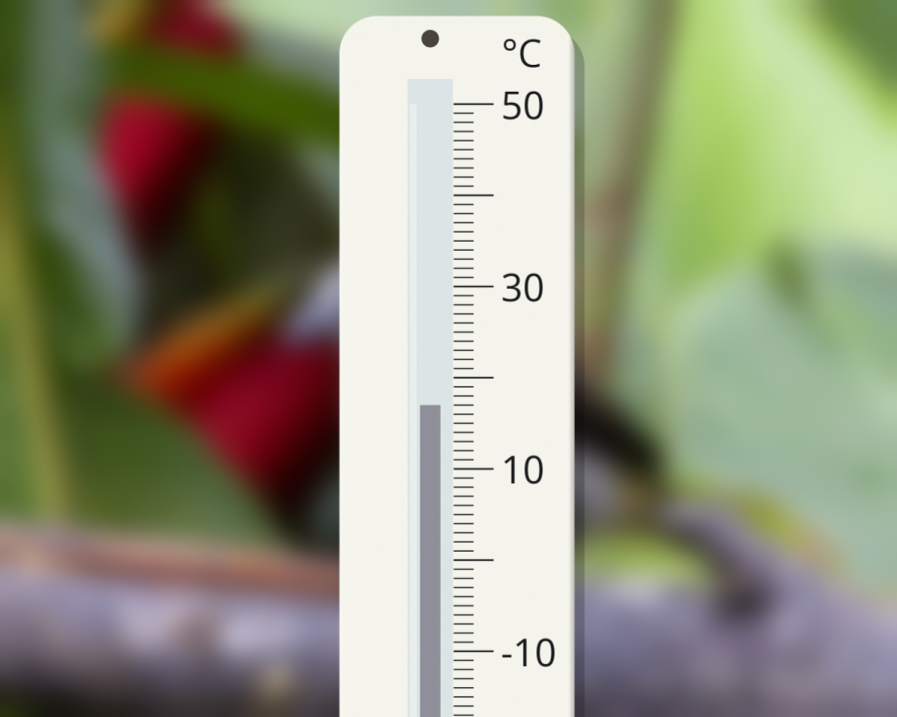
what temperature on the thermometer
17 °C
